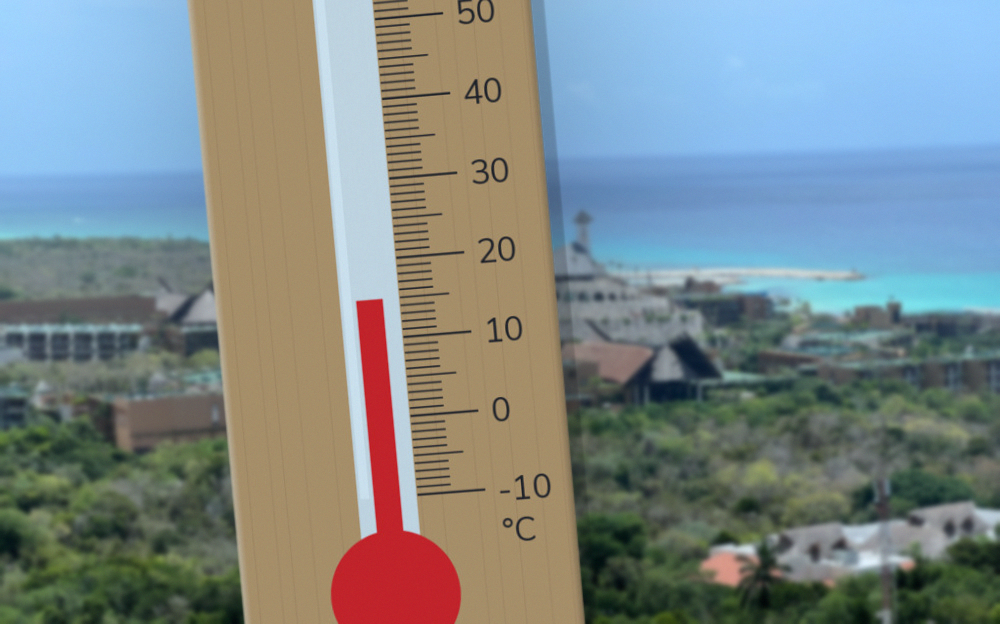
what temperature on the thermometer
15 °C
